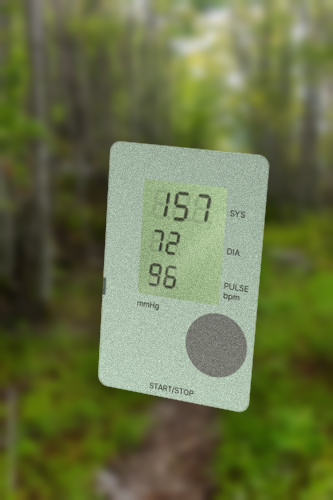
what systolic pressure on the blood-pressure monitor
157 mmHg
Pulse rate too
96 bpm
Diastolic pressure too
72 mmHg
